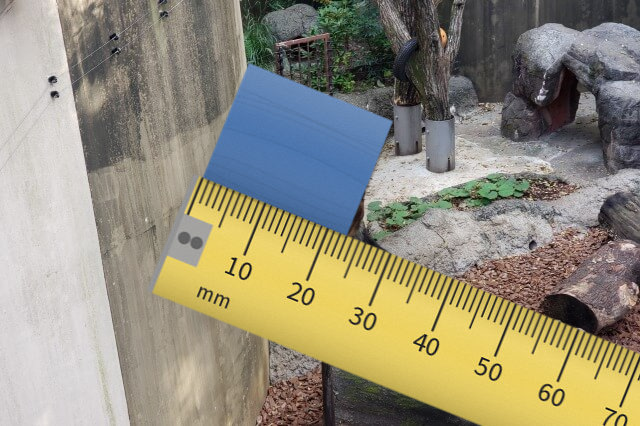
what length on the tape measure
23 mm
